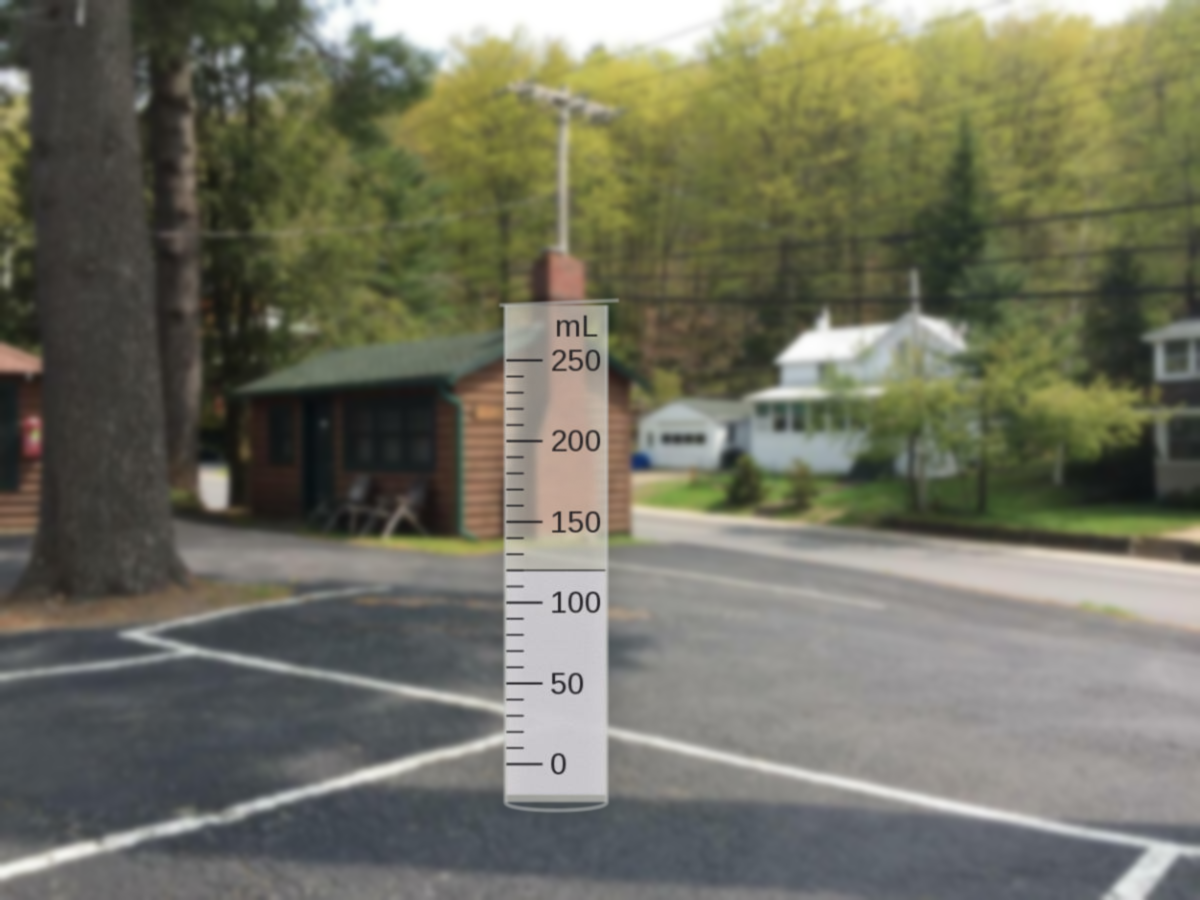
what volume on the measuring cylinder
120 mL
